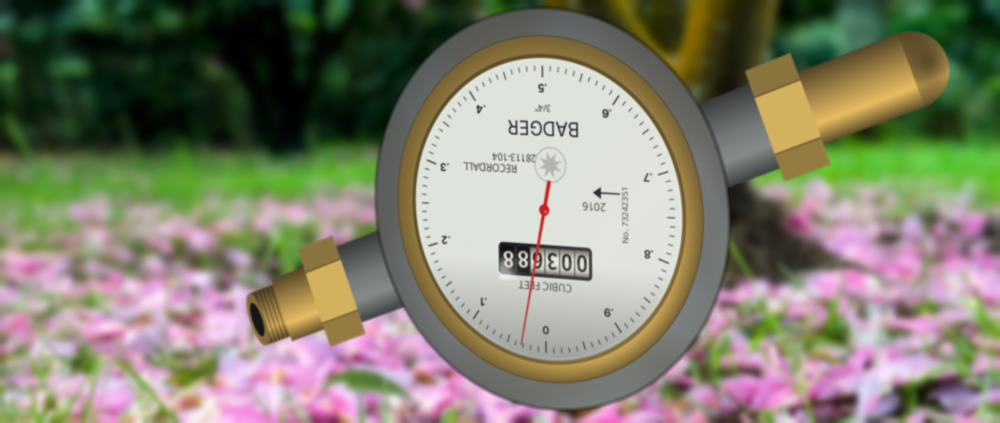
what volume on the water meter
3688.03 ft³
